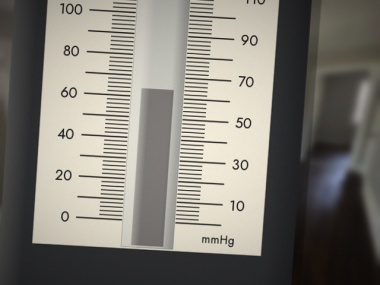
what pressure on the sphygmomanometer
64 mmHg
